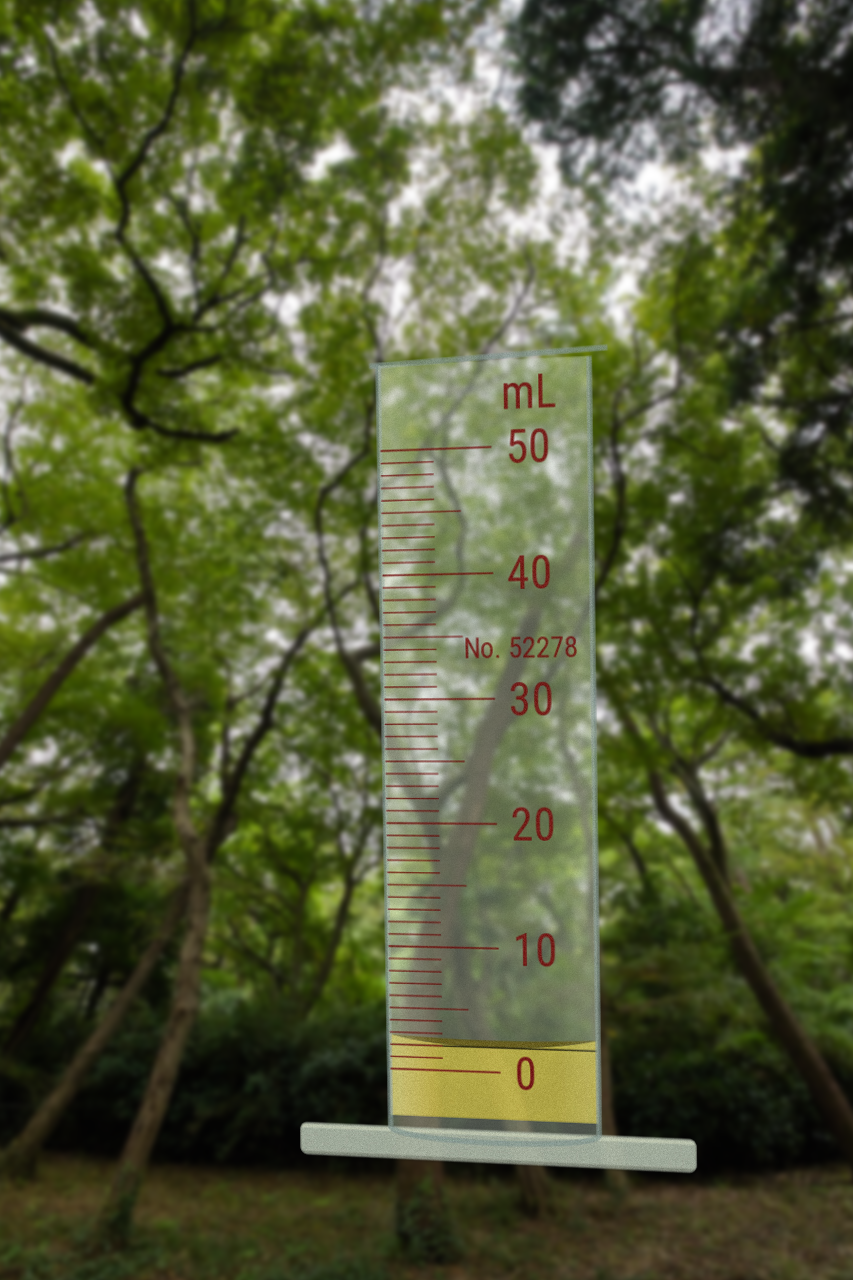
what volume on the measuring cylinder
2 mL
